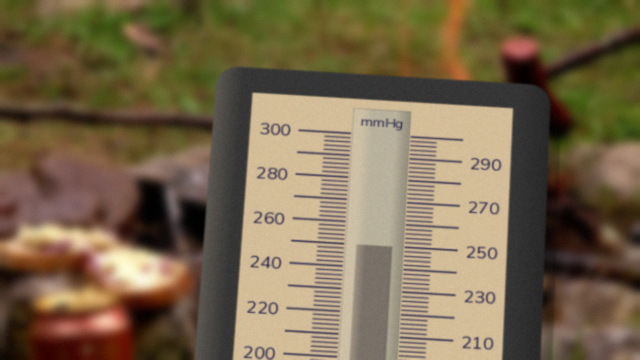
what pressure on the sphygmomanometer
250 mmHg
